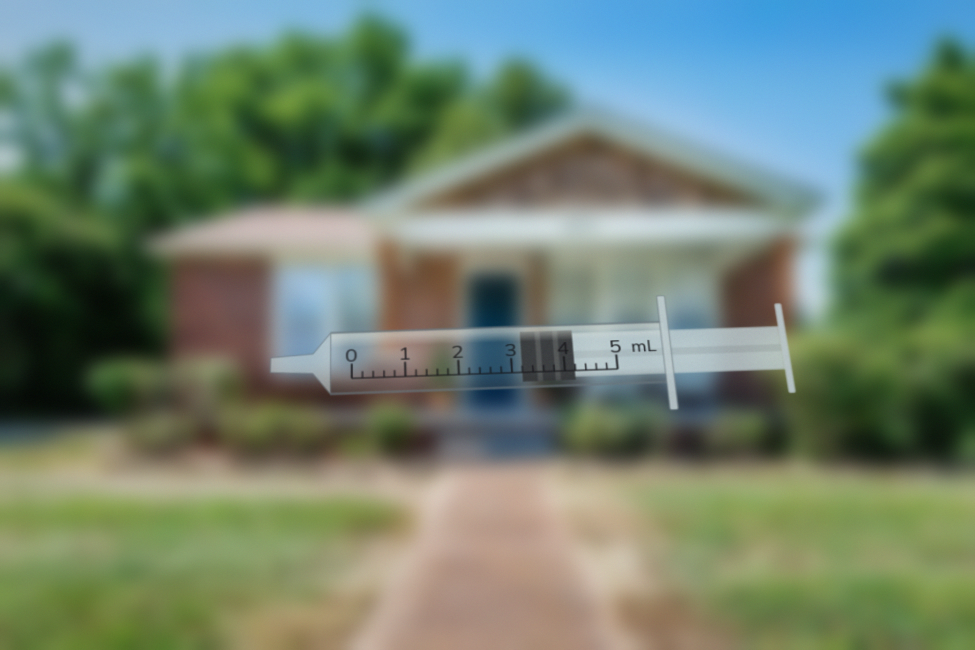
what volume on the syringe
3.2 mL
